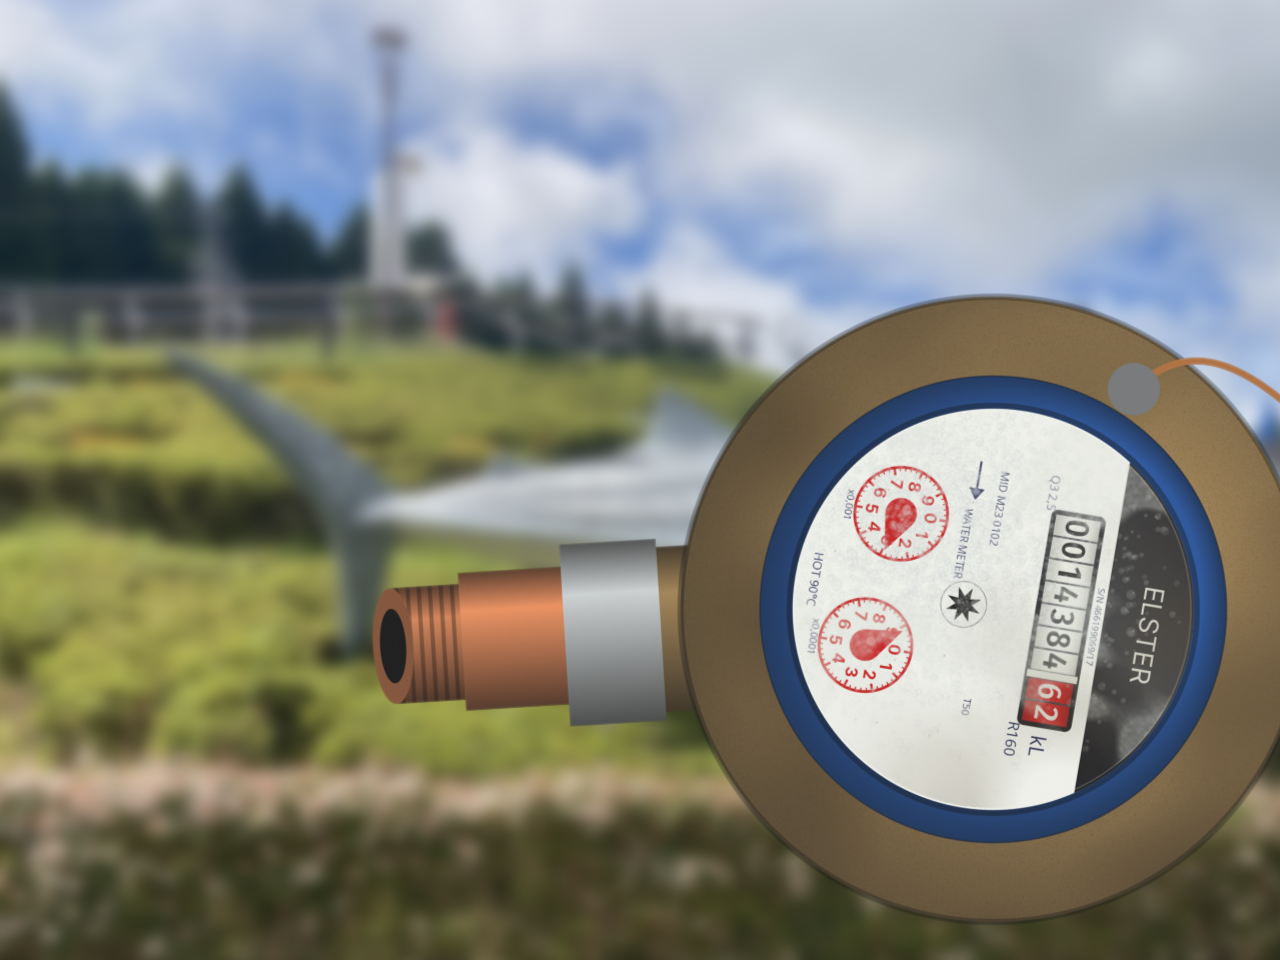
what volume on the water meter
14384.6229 kL
